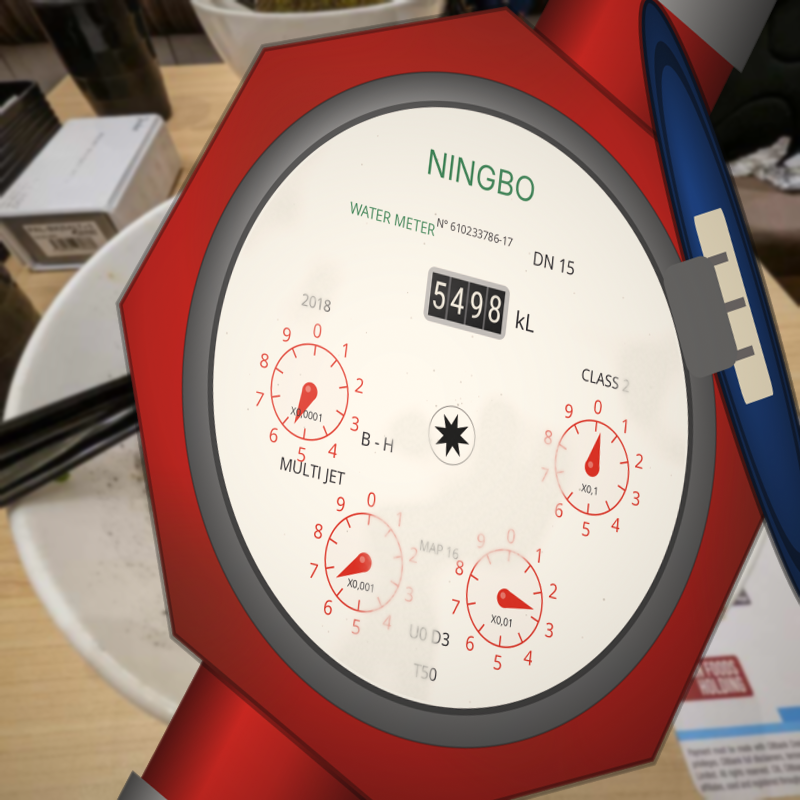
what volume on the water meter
5498.0265 kL
